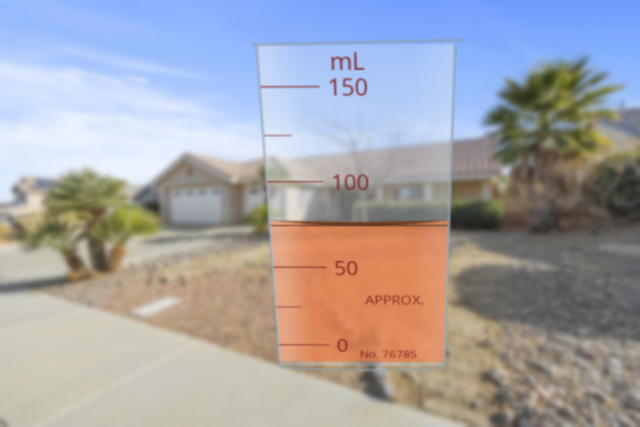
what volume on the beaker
75 mL
